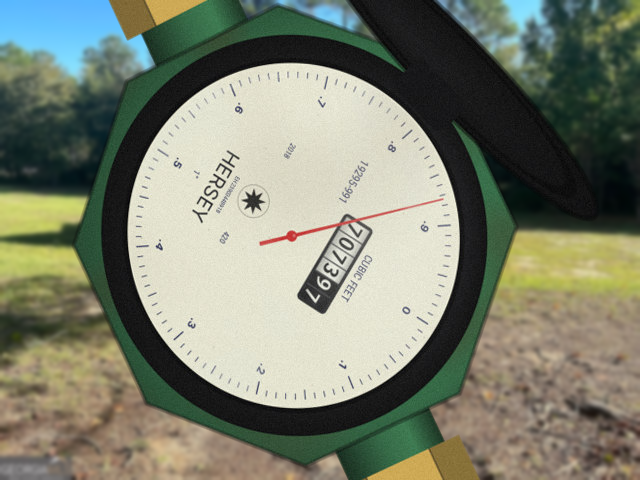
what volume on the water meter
707396.87 ft³
